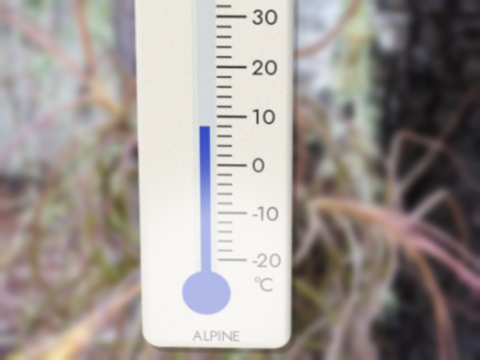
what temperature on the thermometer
8 °C
